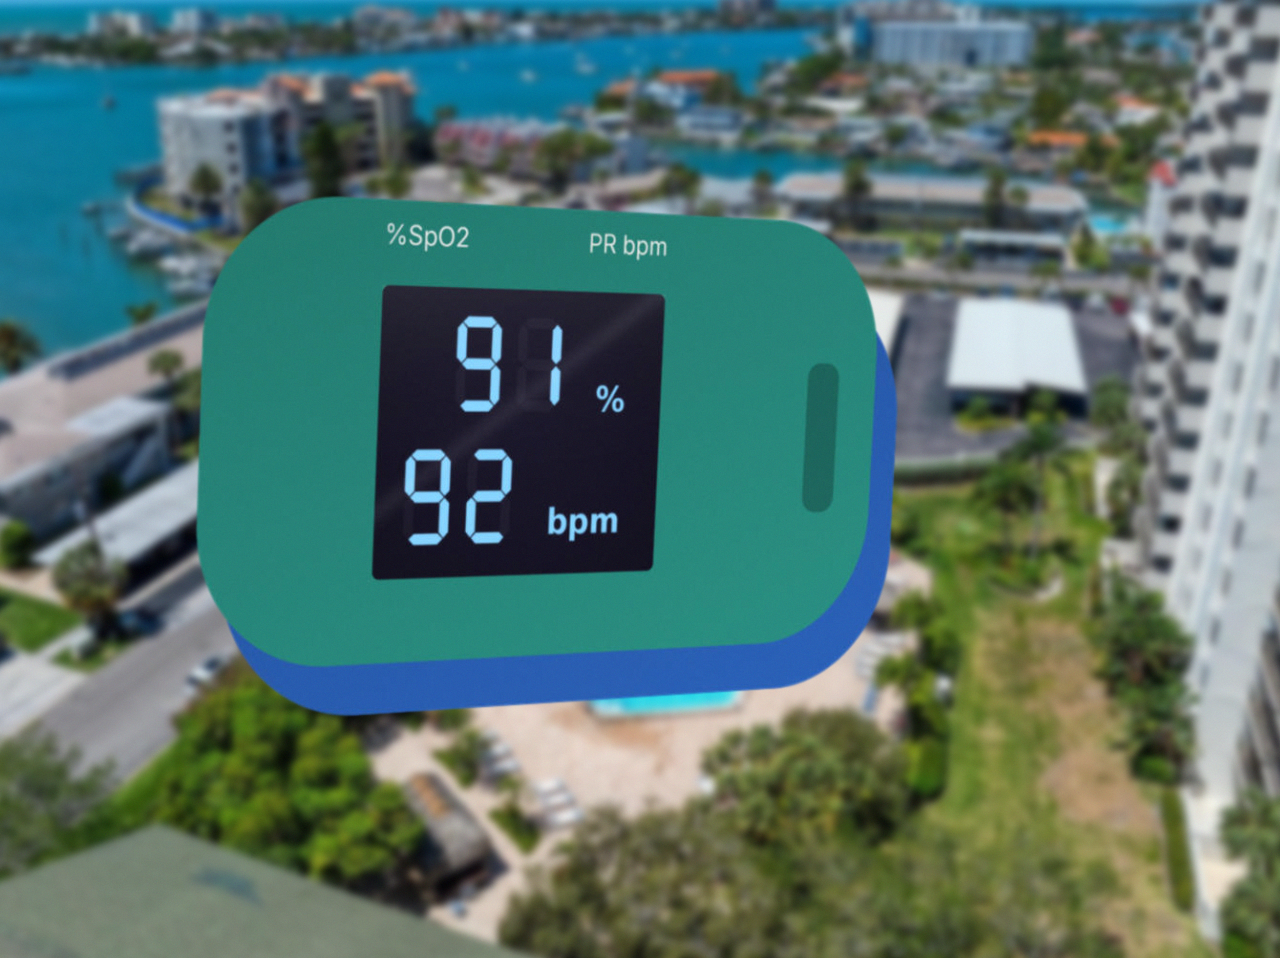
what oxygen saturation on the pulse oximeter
91 %
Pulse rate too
92 bpm
